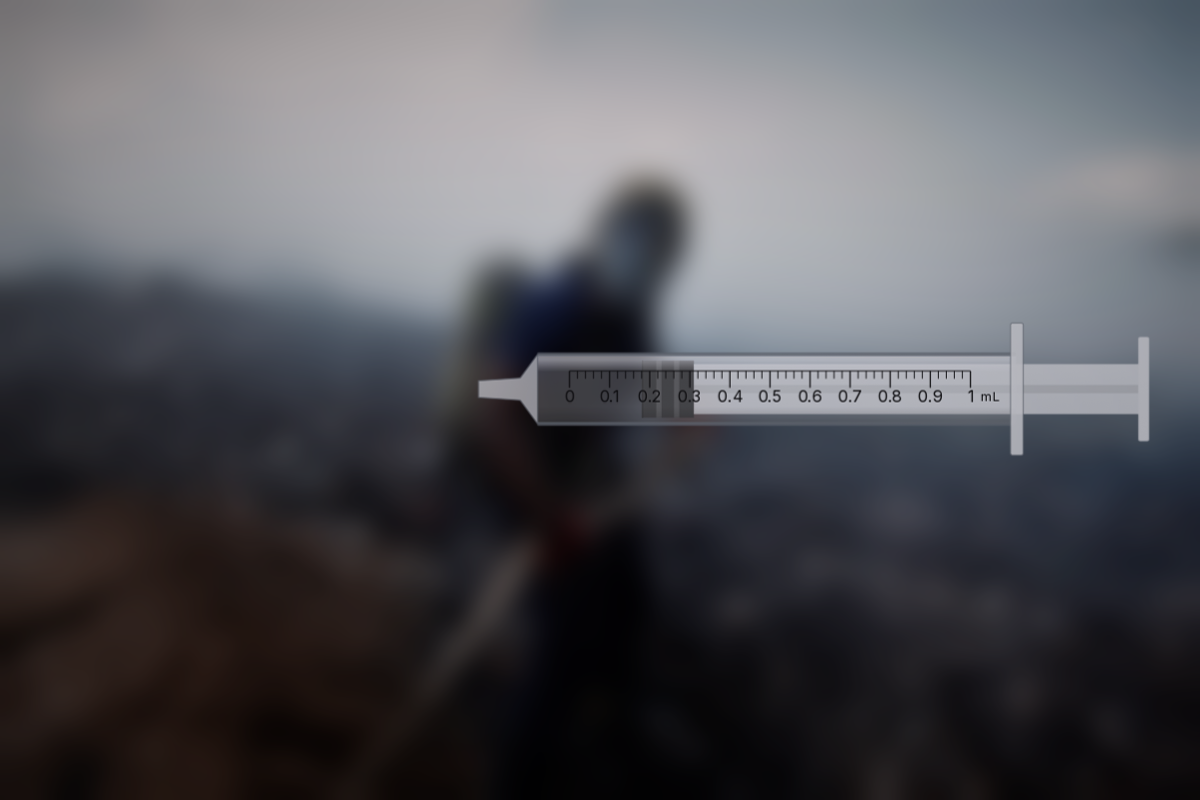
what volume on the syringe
0.18 mL
